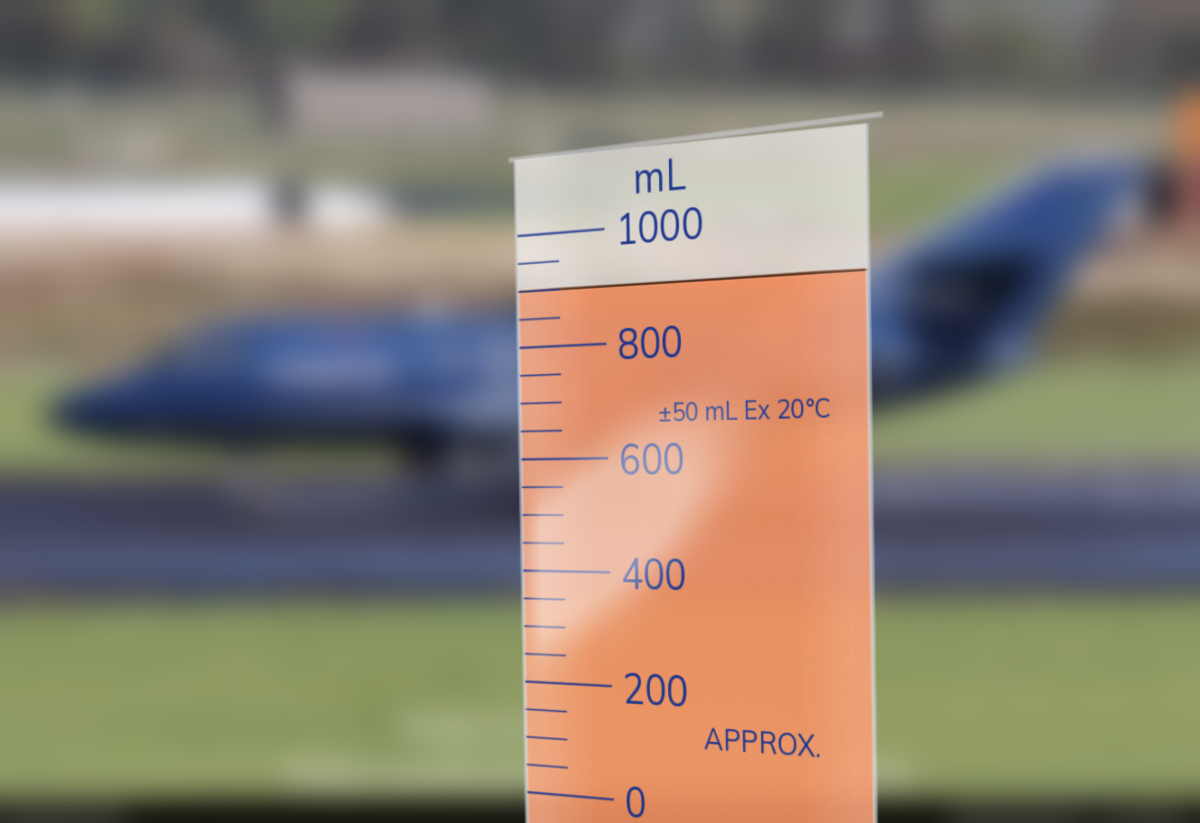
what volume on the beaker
900 mL
